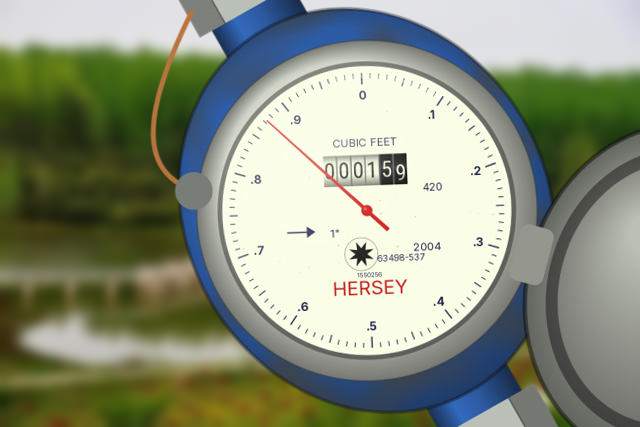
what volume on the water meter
158.87 ft³
